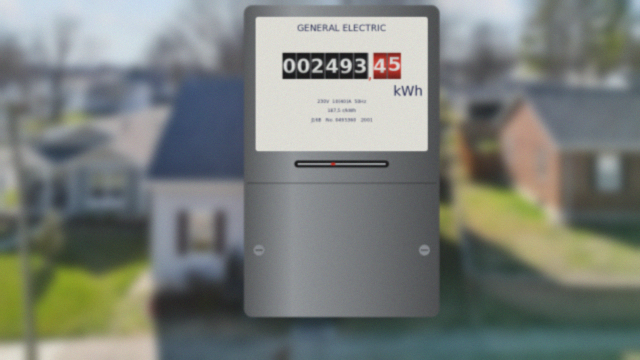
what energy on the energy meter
2493.45 kWh
